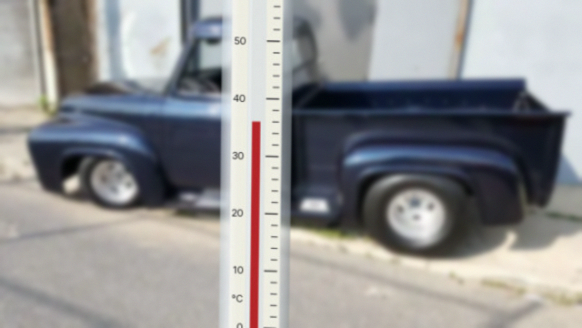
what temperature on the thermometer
36 °C
